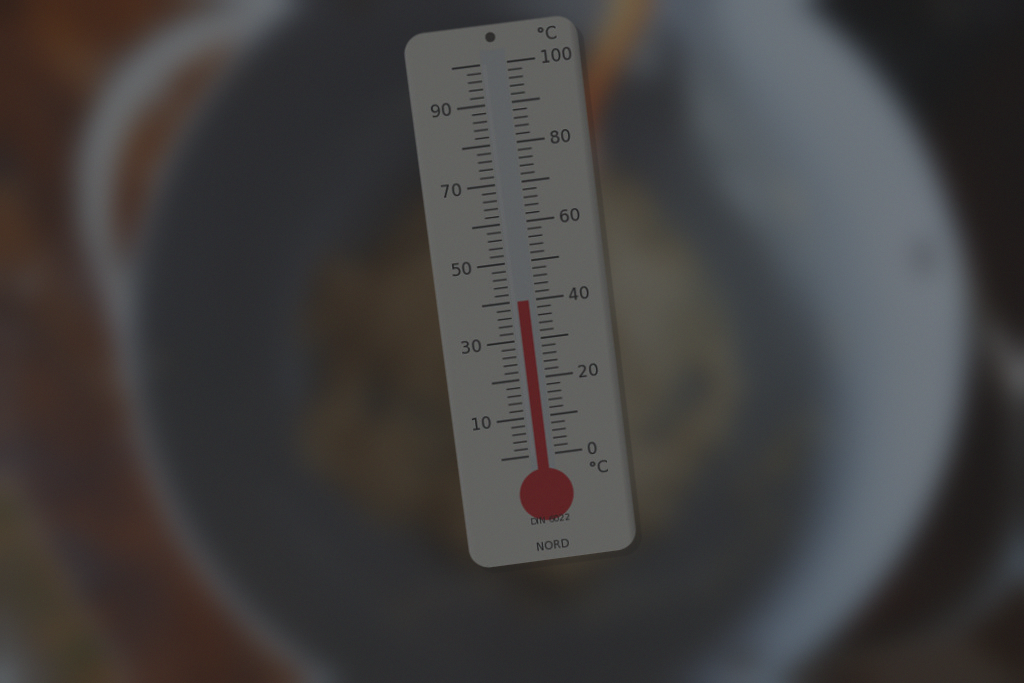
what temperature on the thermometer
40 °C
